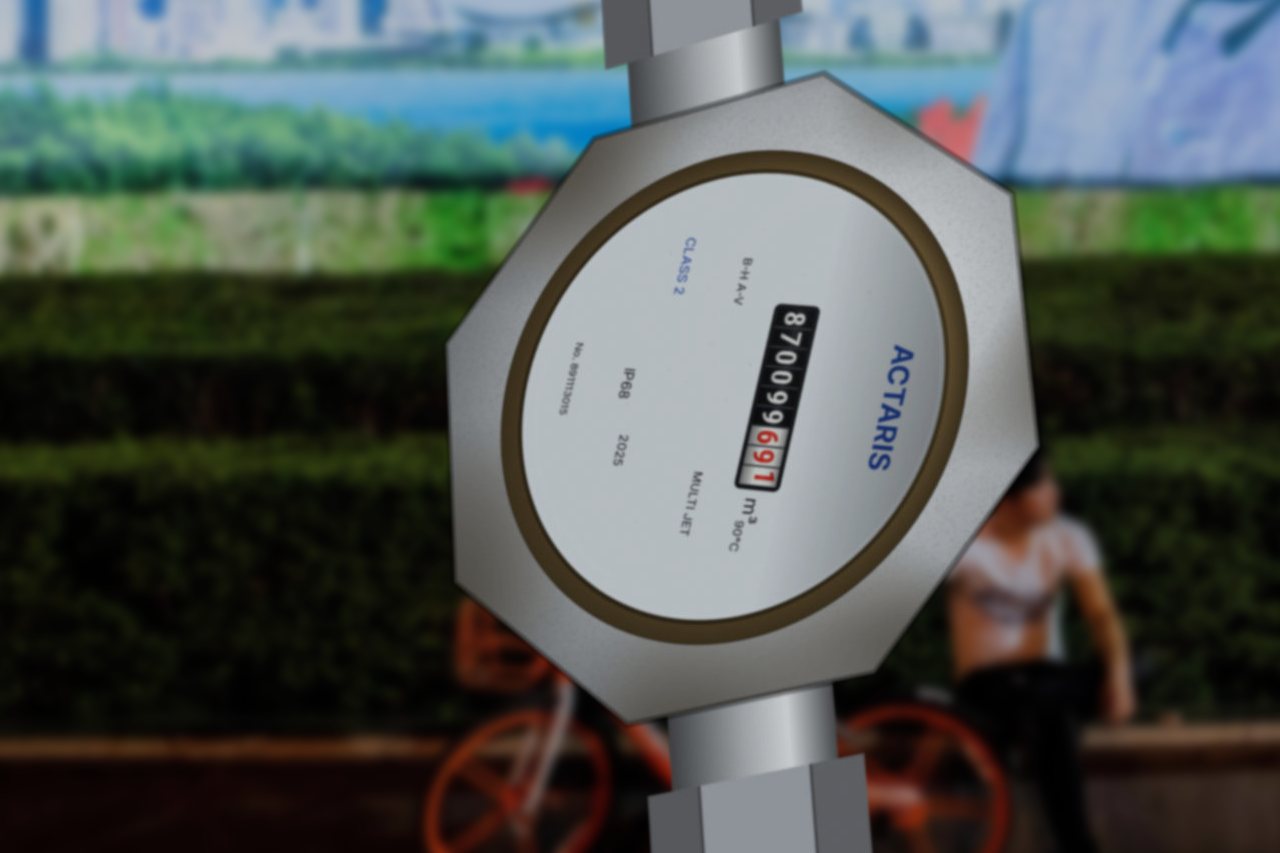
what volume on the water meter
870099.691 m³
